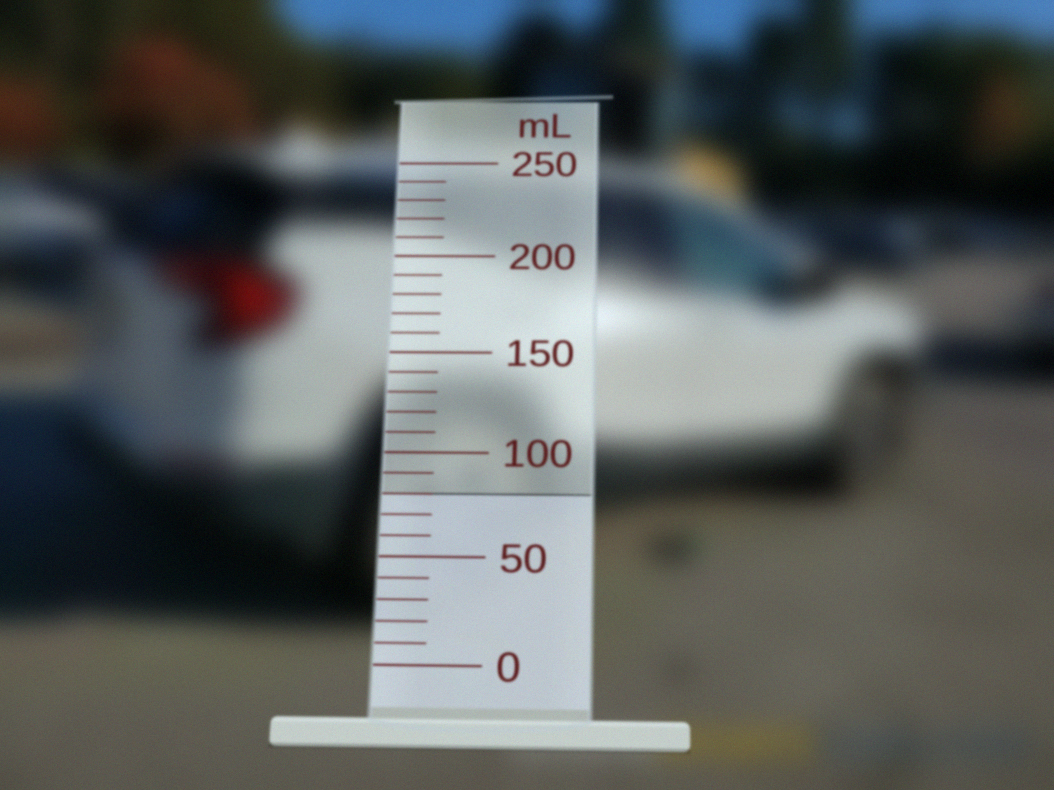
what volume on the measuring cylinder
80 mL
